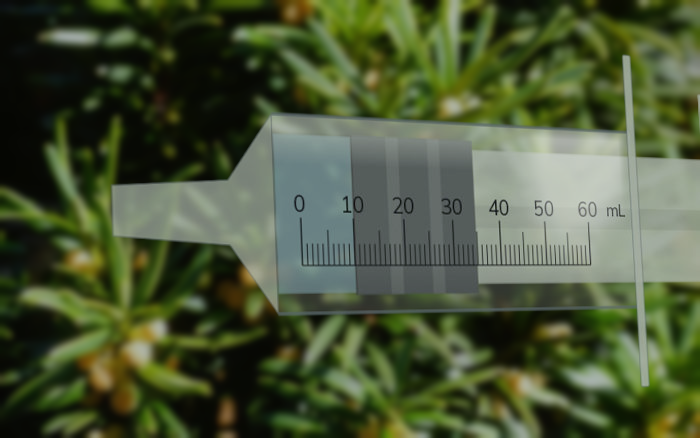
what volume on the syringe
10 mL
